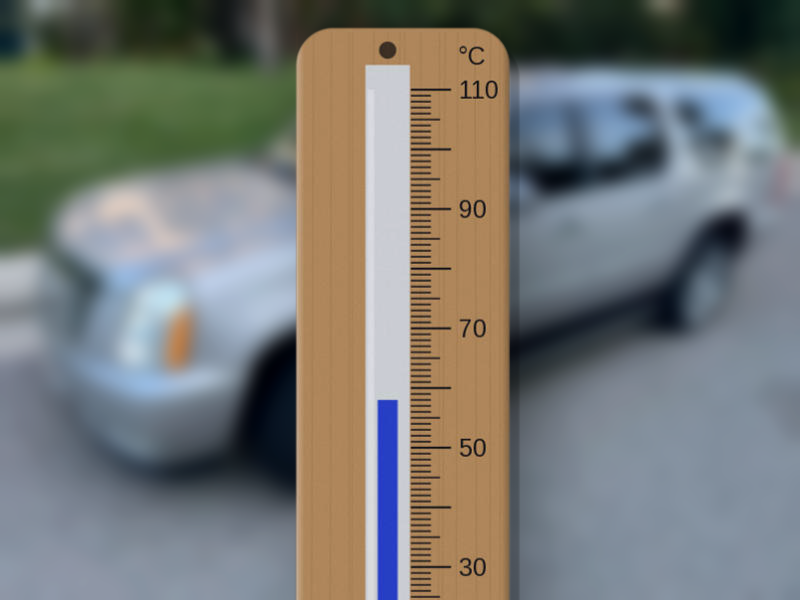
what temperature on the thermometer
58 °C
